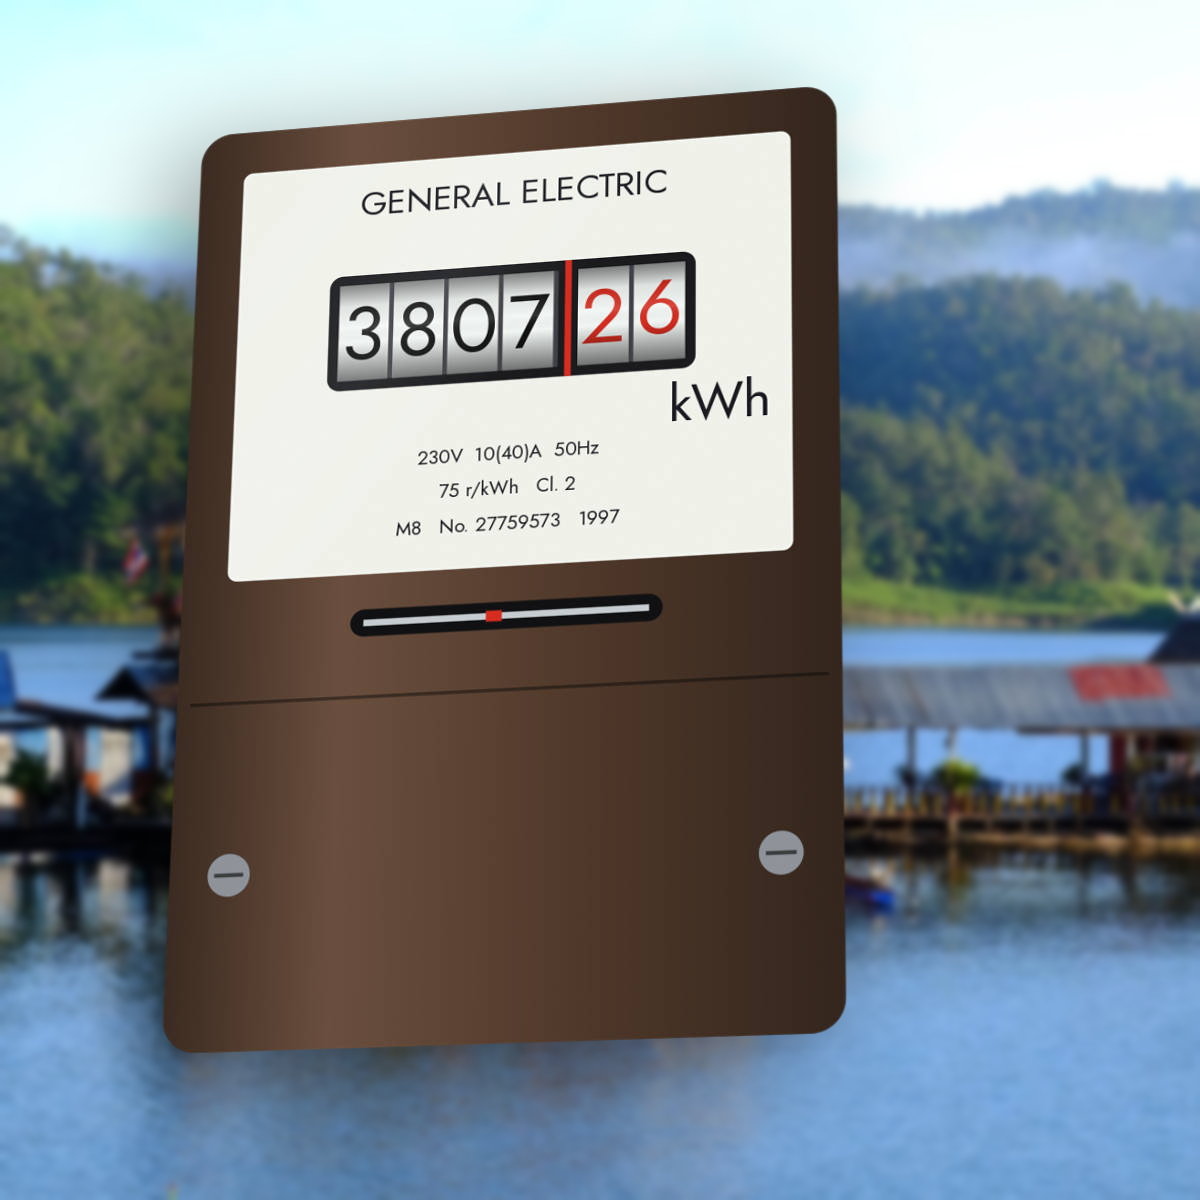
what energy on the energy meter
3807.26 kWh
